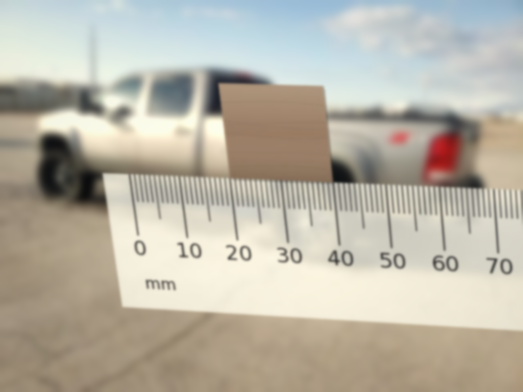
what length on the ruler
20 mm
